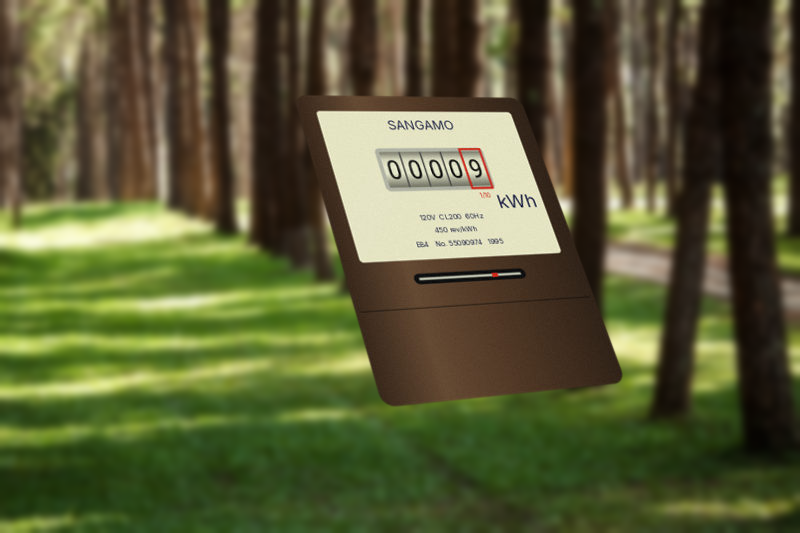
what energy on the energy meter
0.9 kWh
